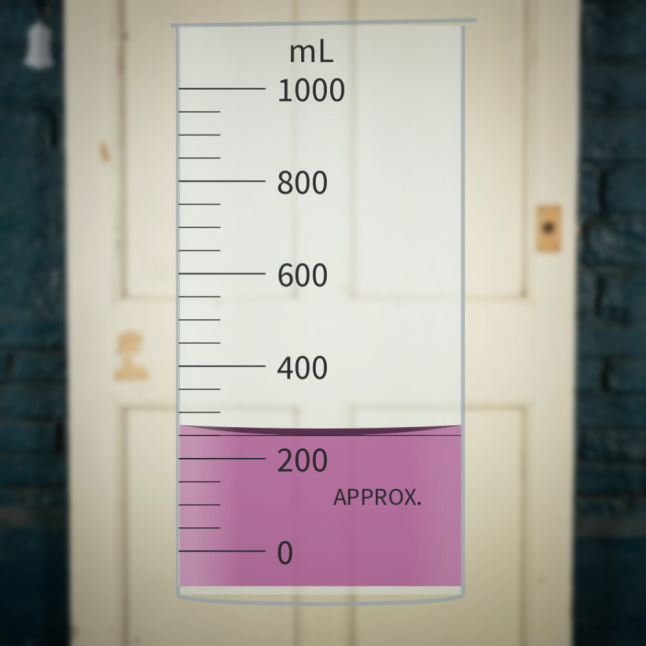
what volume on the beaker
250 mL
